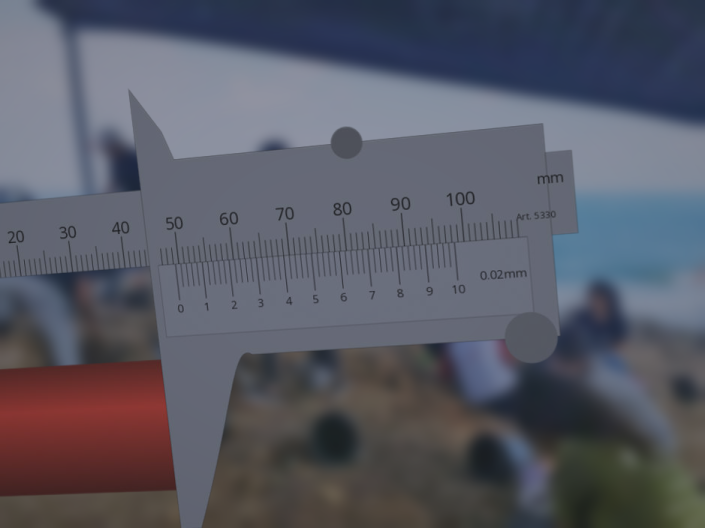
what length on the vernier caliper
49.4 mm
